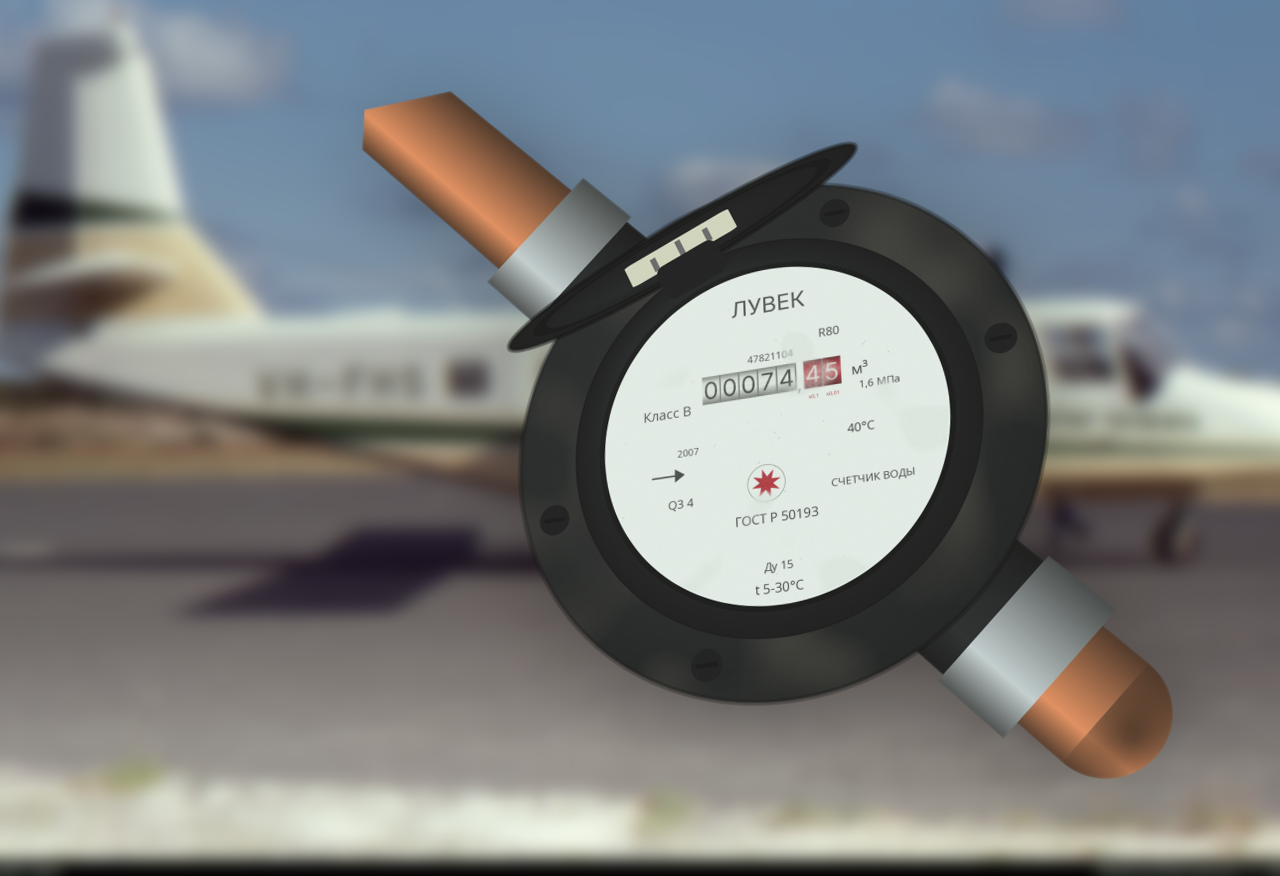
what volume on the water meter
74.45 m³
